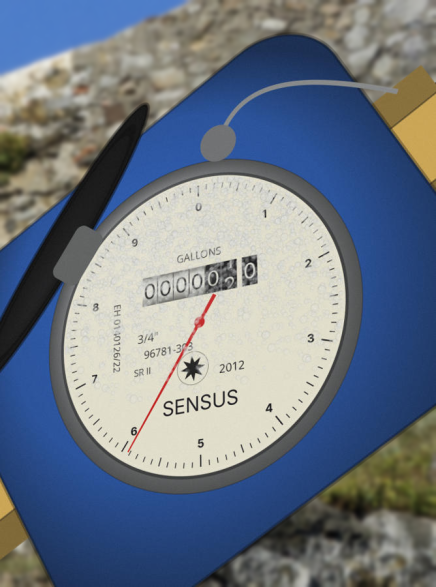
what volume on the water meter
15.9 gal
